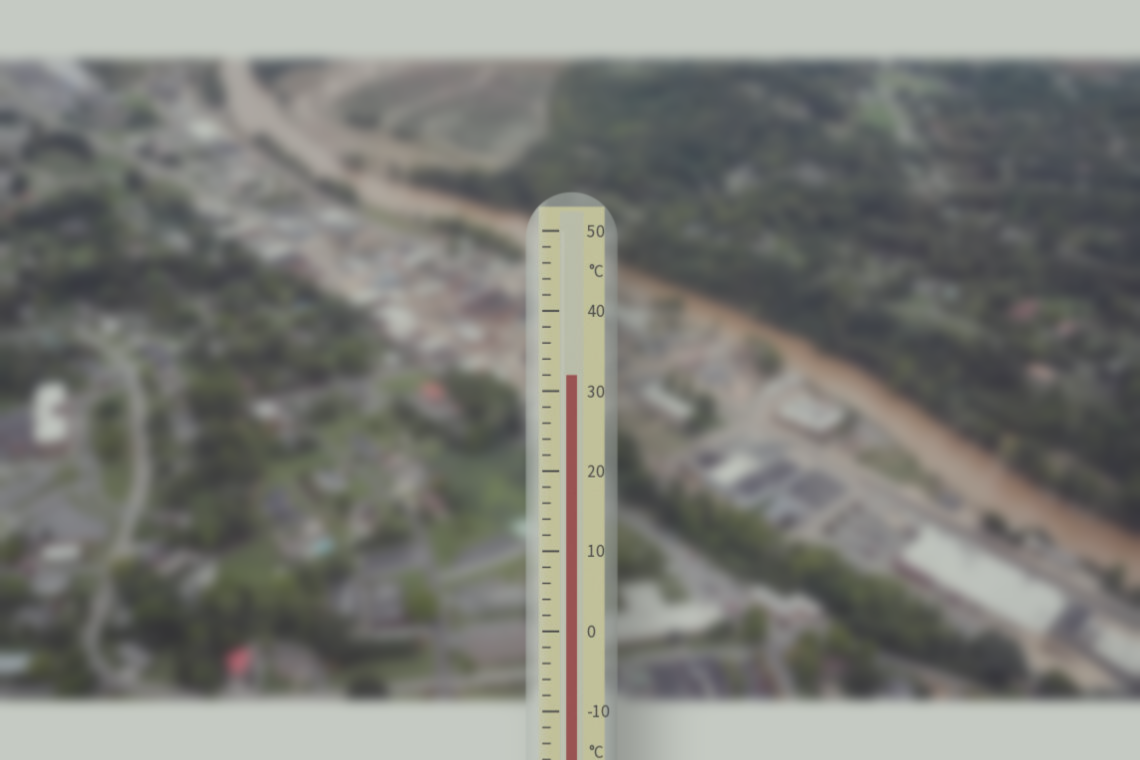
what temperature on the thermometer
32 °C
